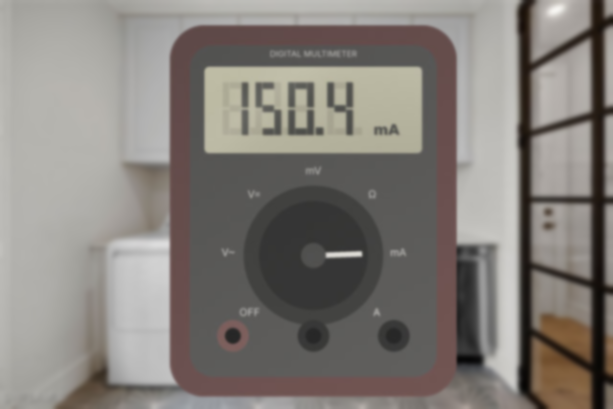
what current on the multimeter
150.4 mA
